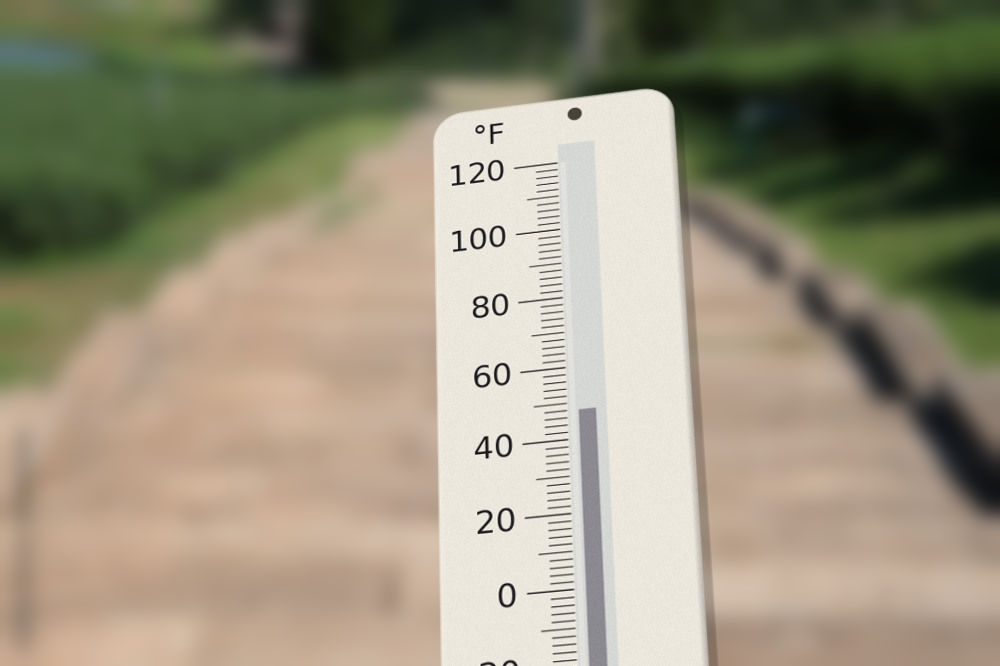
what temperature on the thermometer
48 °F
